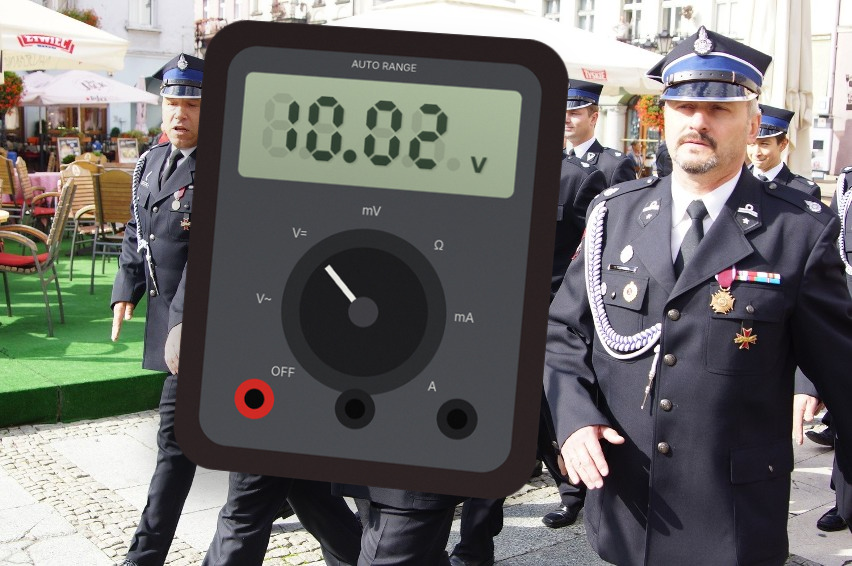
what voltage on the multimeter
10.02 V
